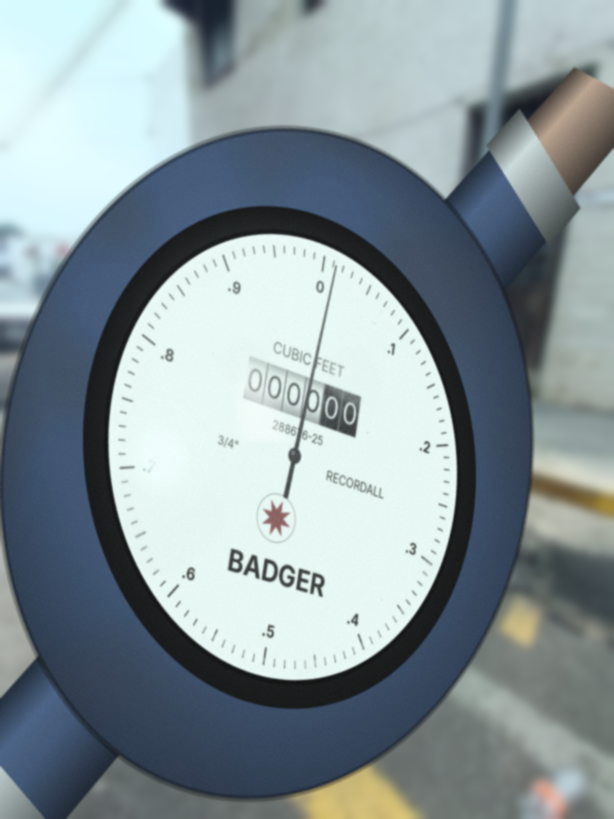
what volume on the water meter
0.01 ft³
